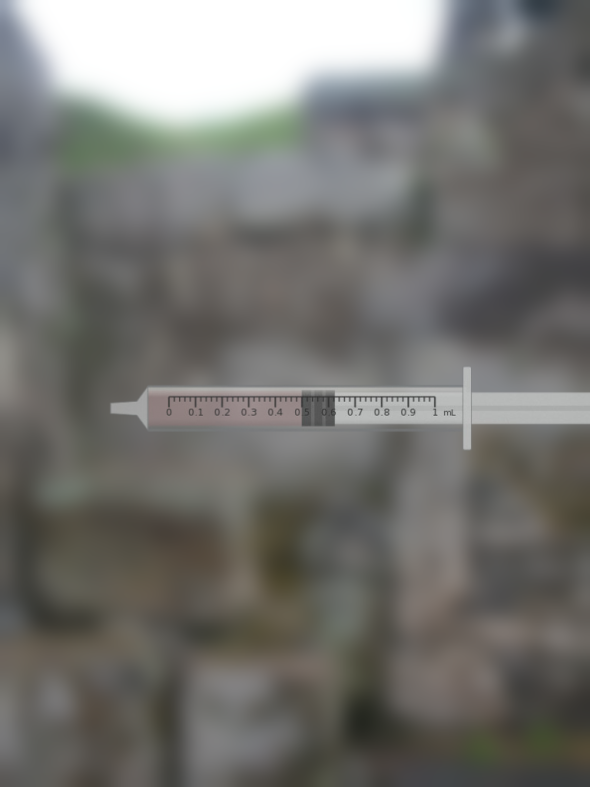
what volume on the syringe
0.5 mL
